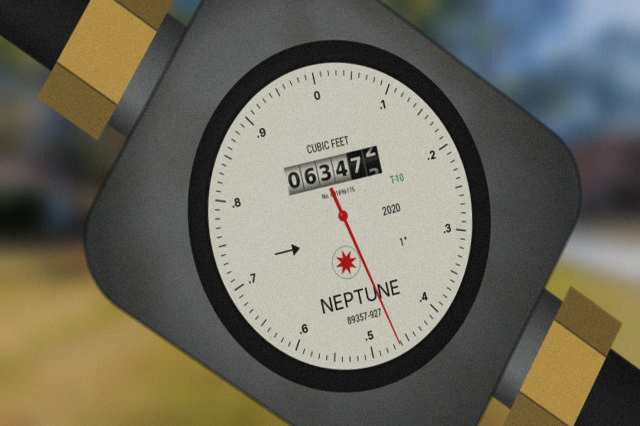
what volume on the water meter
63472.46 ft³
